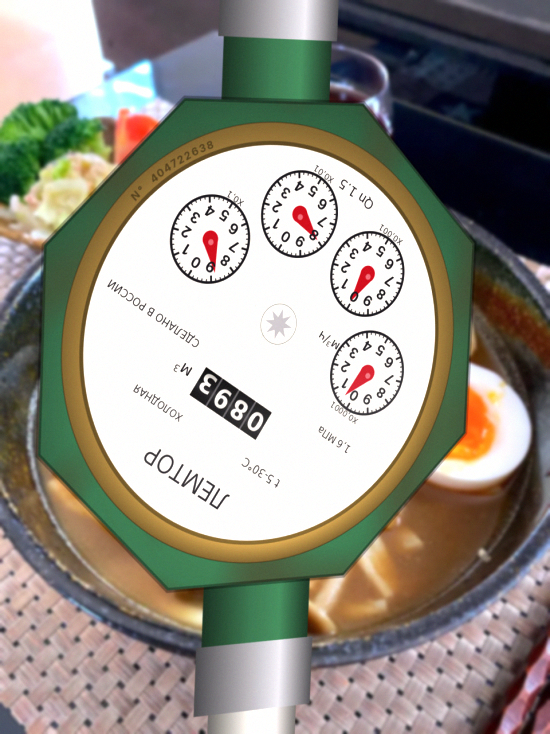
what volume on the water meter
892.8800 m³
